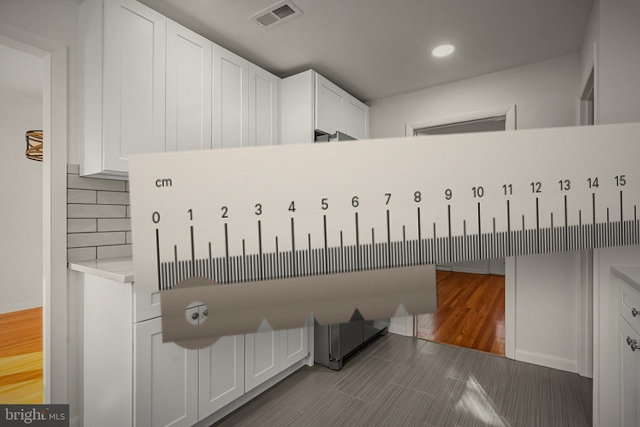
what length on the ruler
8.5 cm
